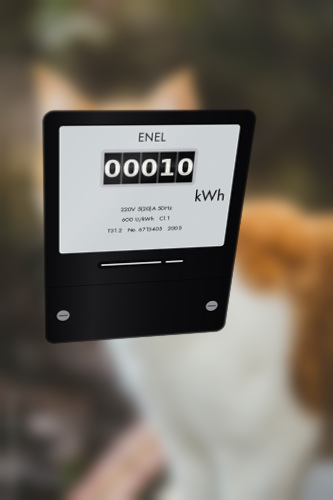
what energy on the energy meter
10 kWh
